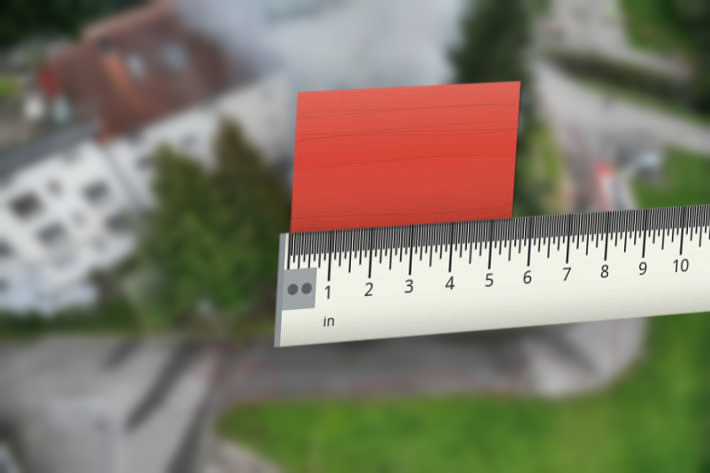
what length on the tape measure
5.5 in
